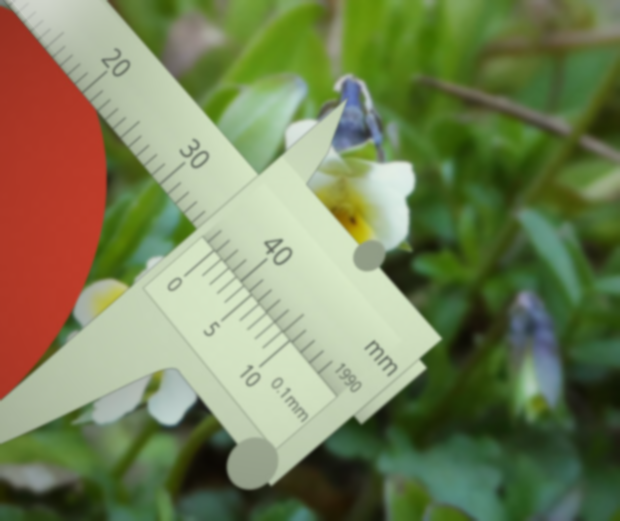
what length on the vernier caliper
36.8 mm
